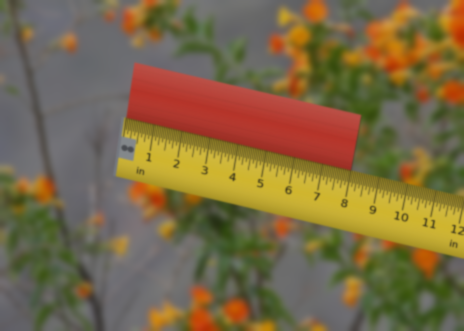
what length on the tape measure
8 in
